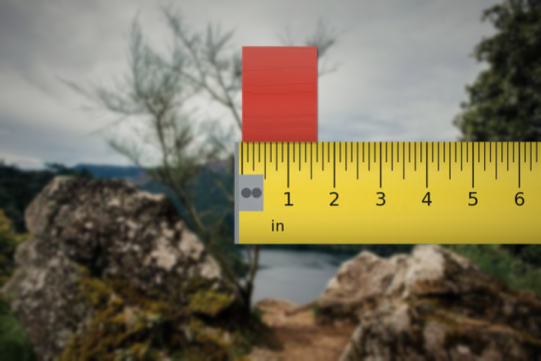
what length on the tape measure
1.625 in
